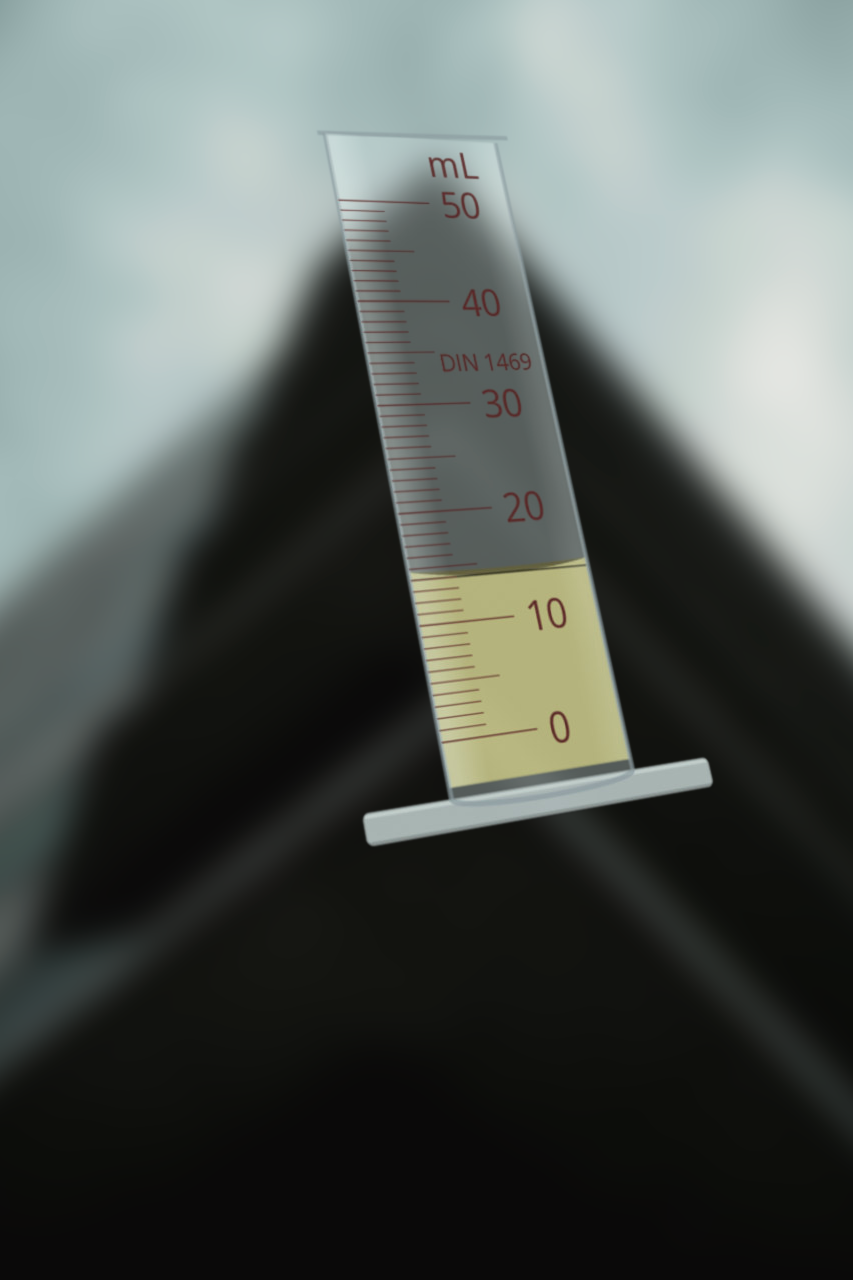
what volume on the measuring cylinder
14 mL
